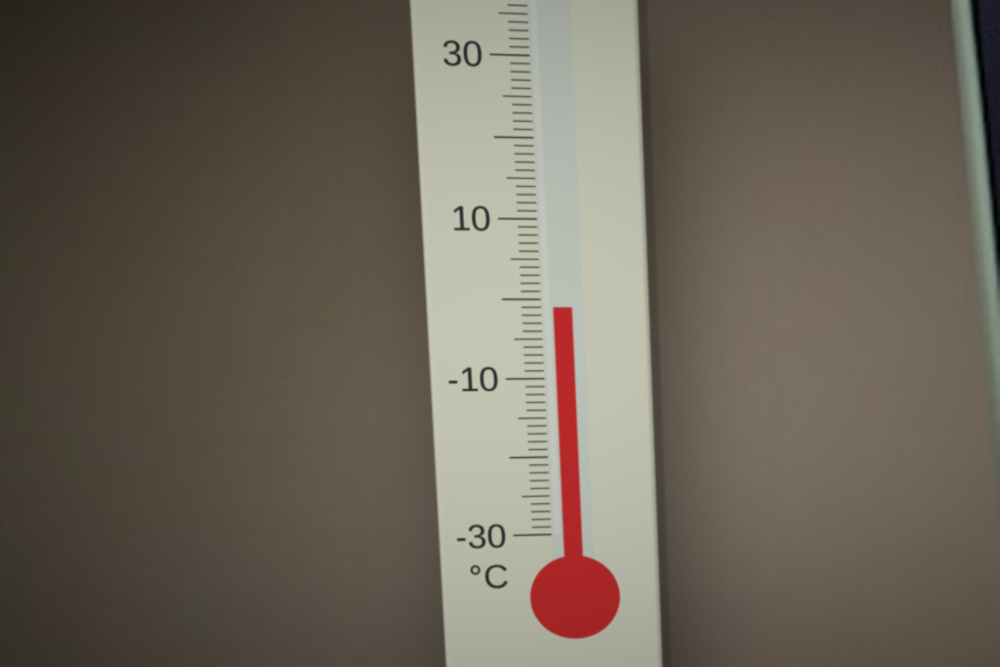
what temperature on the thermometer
-1 °C
